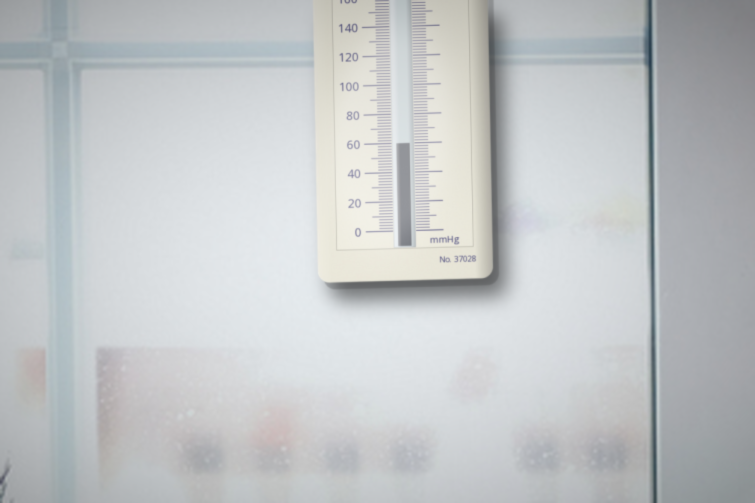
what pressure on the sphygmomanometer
60 mmHg
